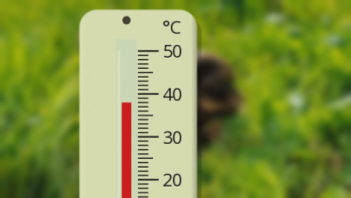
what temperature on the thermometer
38 °C
